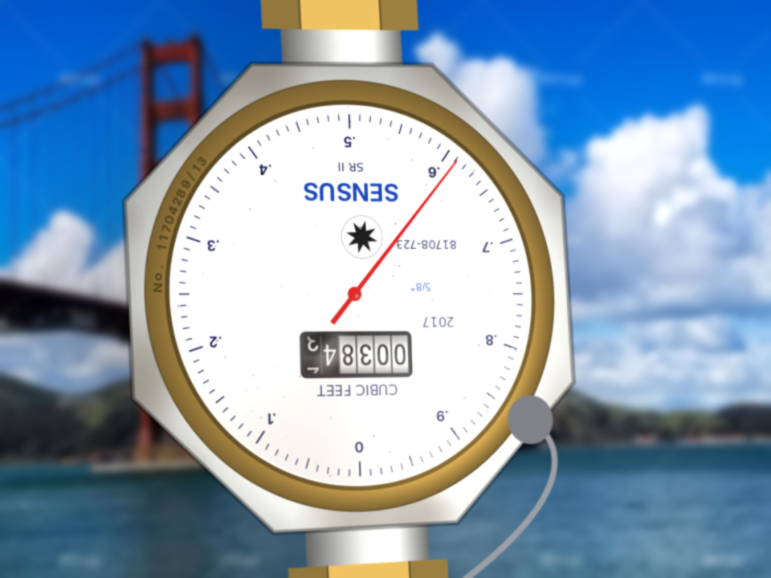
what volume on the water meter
3842.61 ft³
